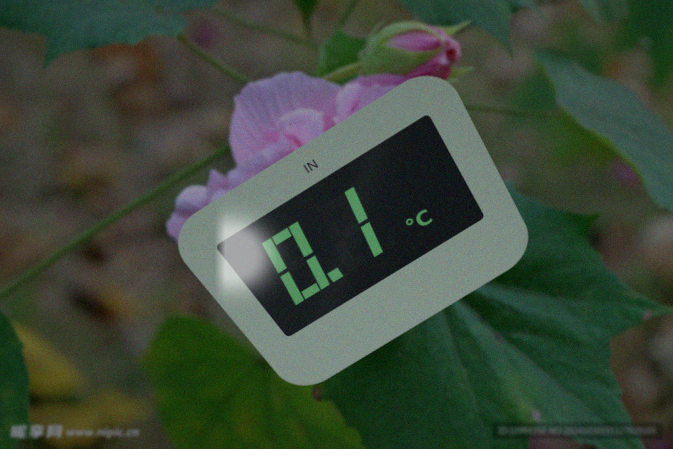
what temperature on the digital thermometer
0.1 °C
